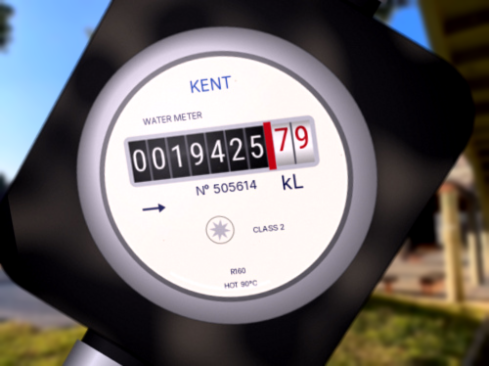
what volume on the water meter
19425.79 kL
